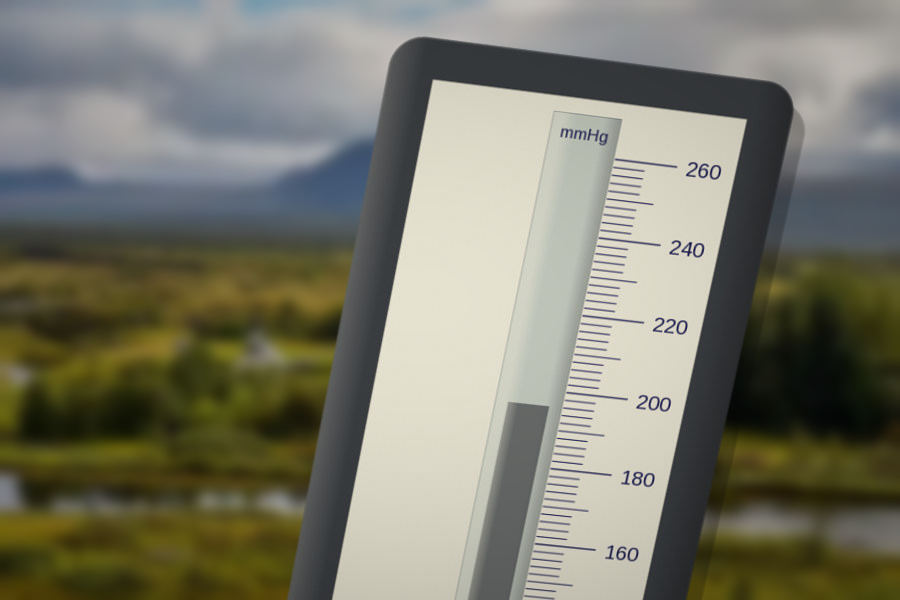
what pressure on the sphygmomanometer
196 mmHg
